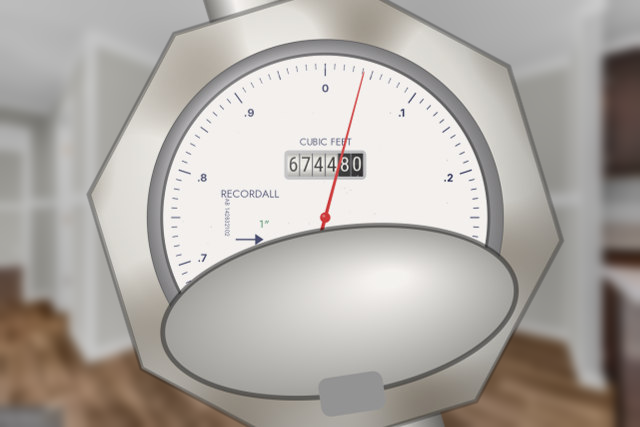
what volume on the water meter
674480.04 ft³
